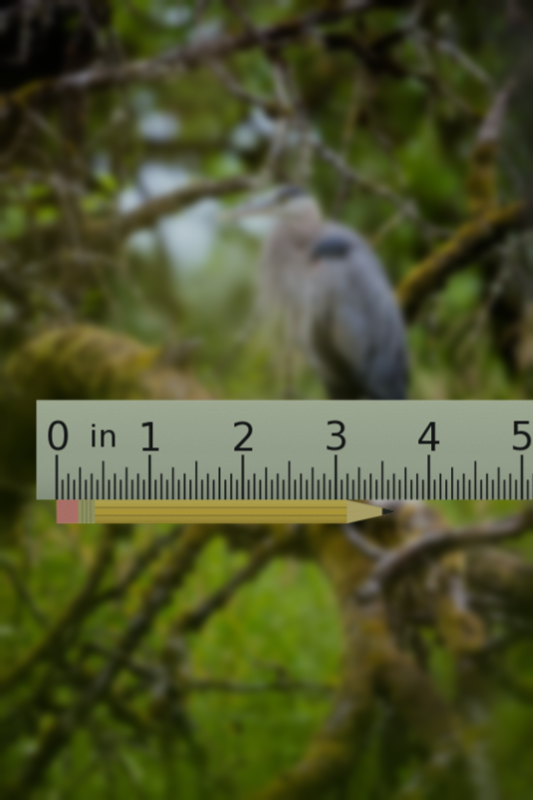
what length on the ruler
3.625 in
